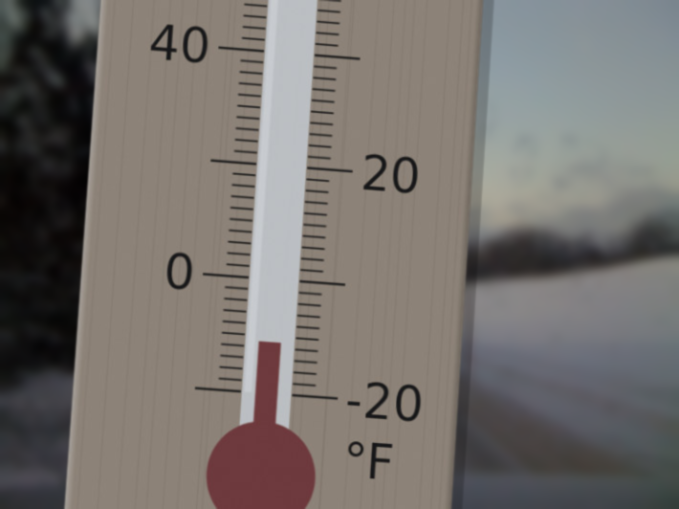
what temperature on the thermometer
-11 °F
